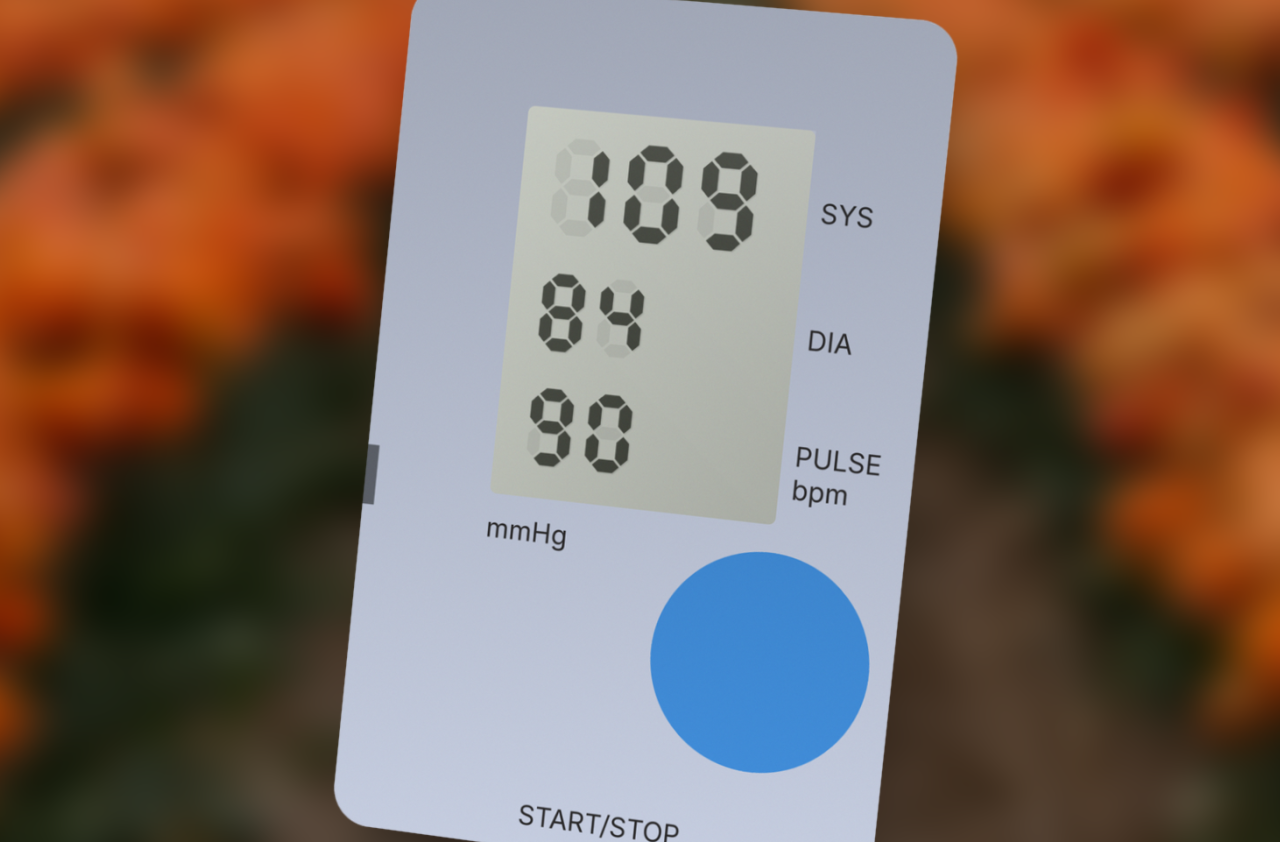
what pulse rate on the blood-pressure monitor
90 bpm
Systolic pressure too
109 mmHg
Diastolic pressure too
84 mmHg
